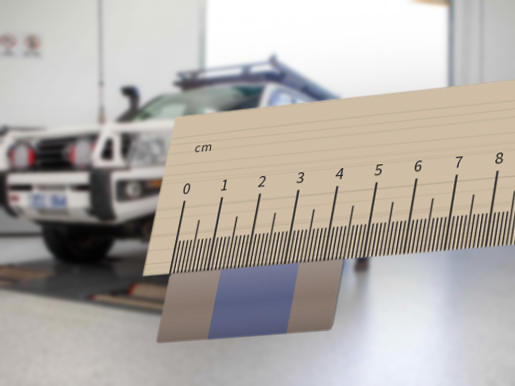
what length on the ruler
4.5 cm
